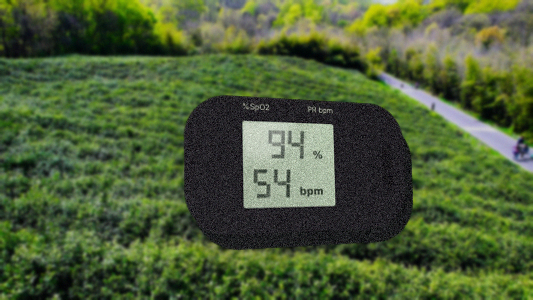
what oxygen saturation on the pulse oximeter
94 %
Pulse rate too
54 bpm
